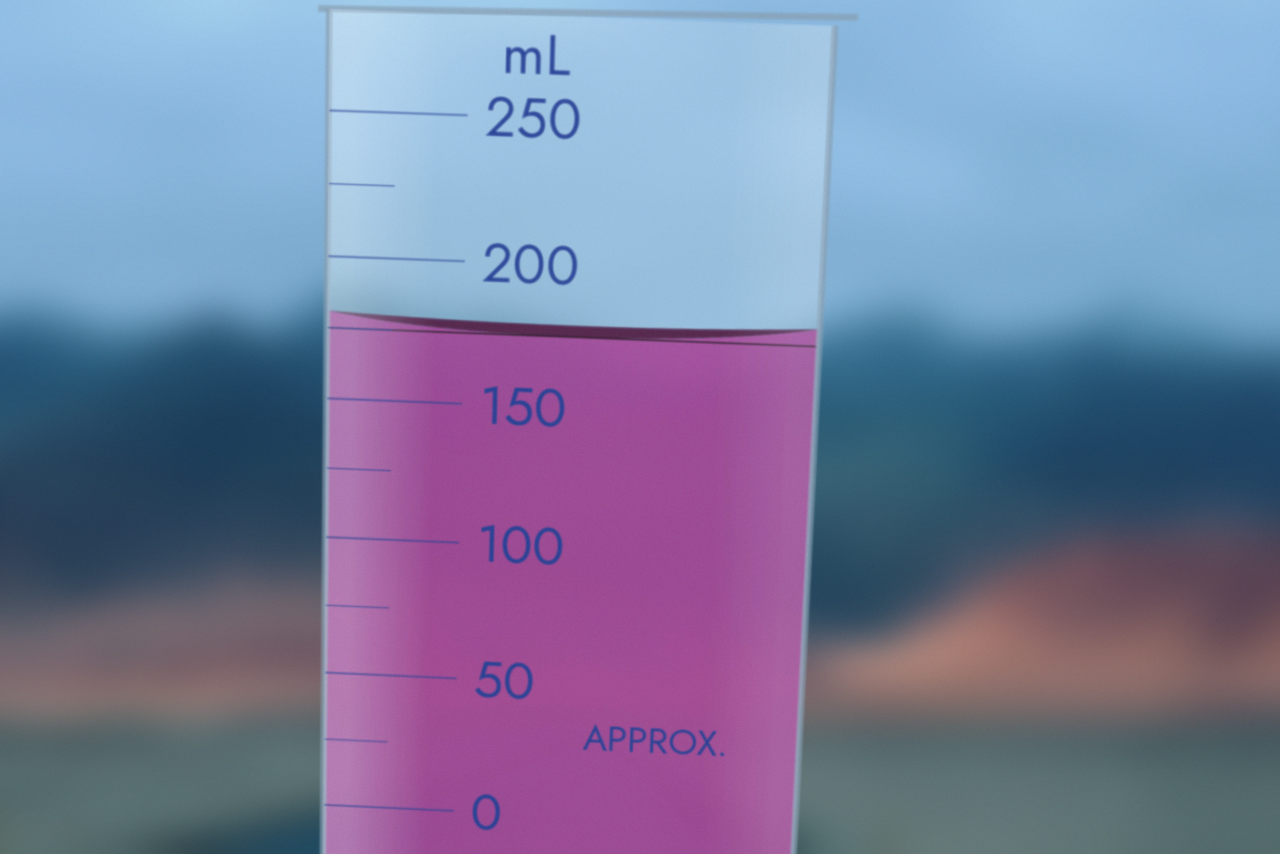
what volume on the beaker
175 mL
